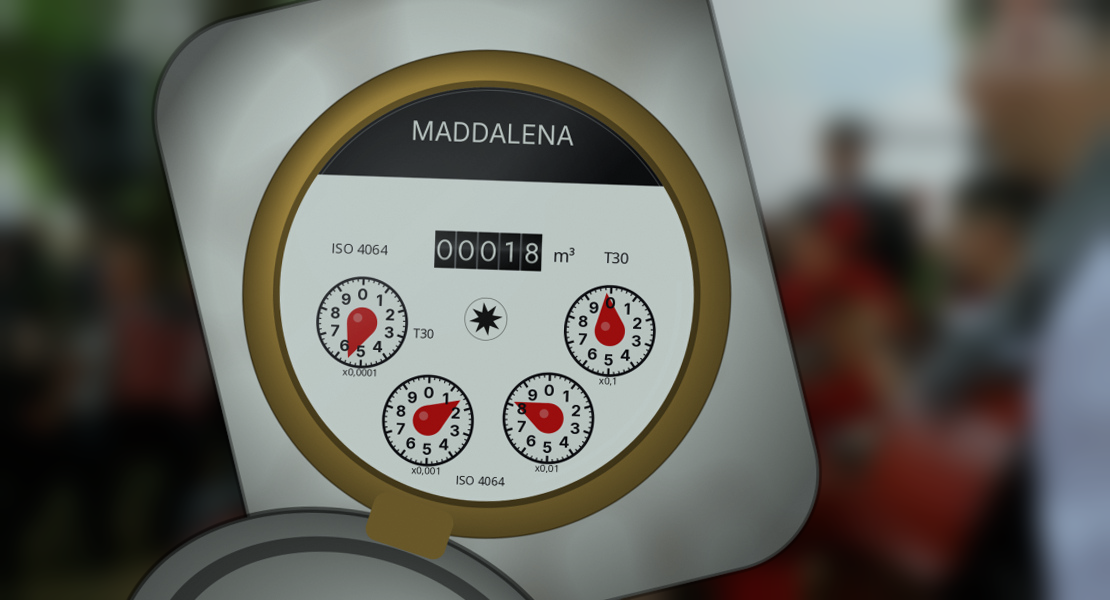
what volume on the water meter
17.9815 m³
